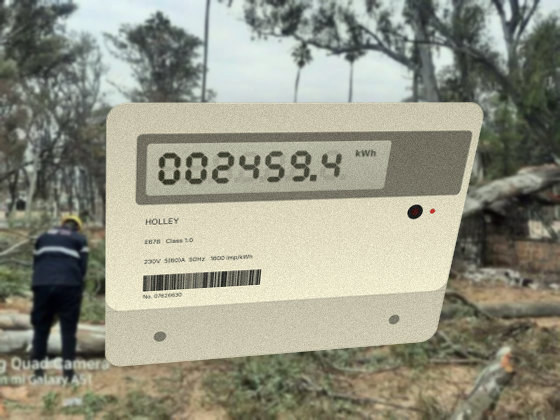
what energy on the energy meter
2459.4 kWh
